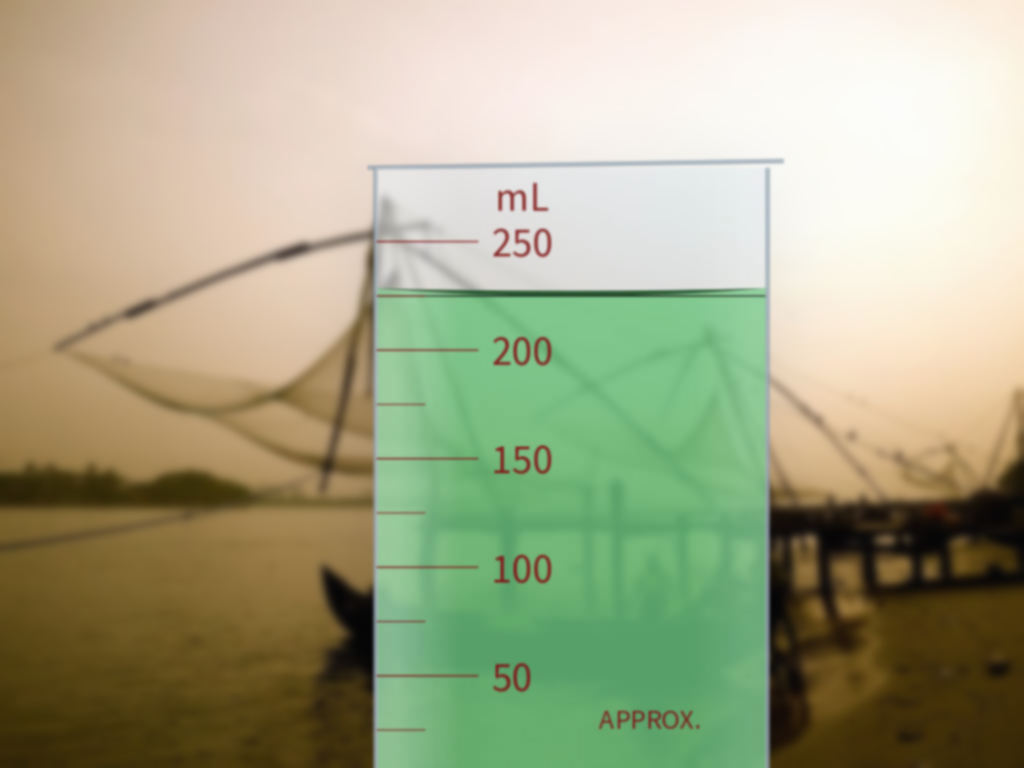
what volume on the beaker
225 mL
